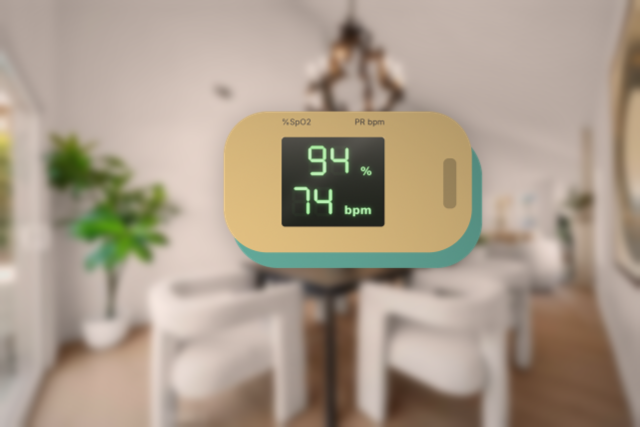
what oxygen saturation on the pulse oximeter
94 %
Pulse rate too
74 bpm
